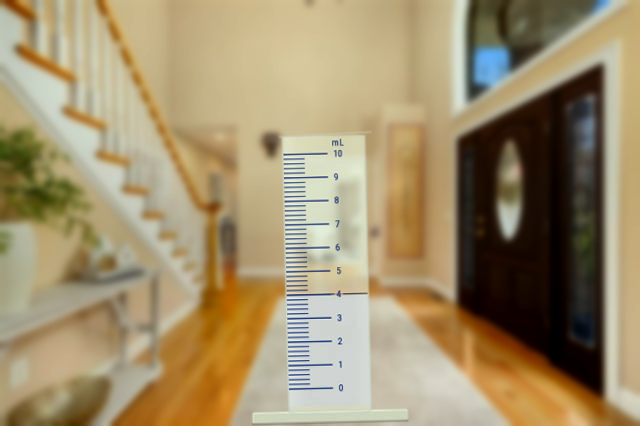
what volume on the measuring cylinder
4 mL
